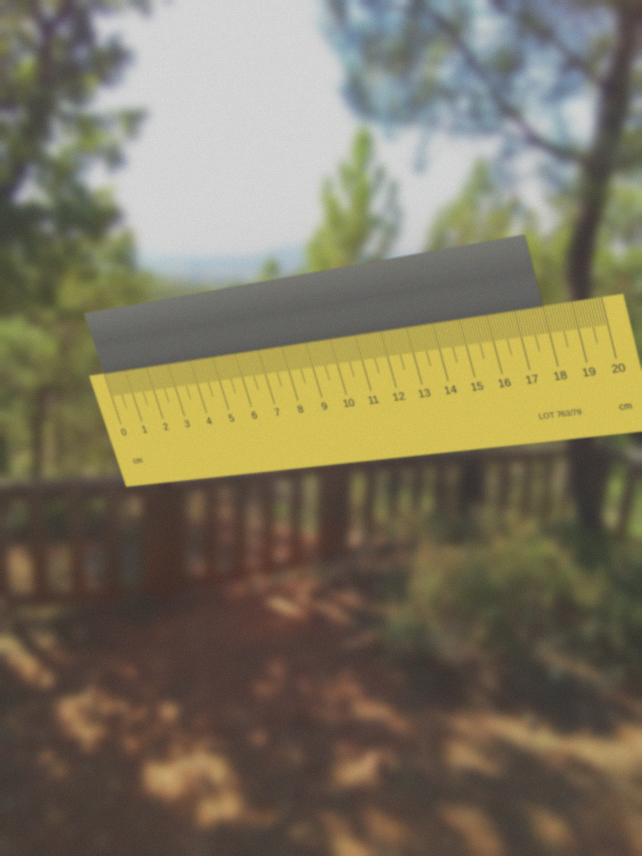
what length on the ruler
18 cm
